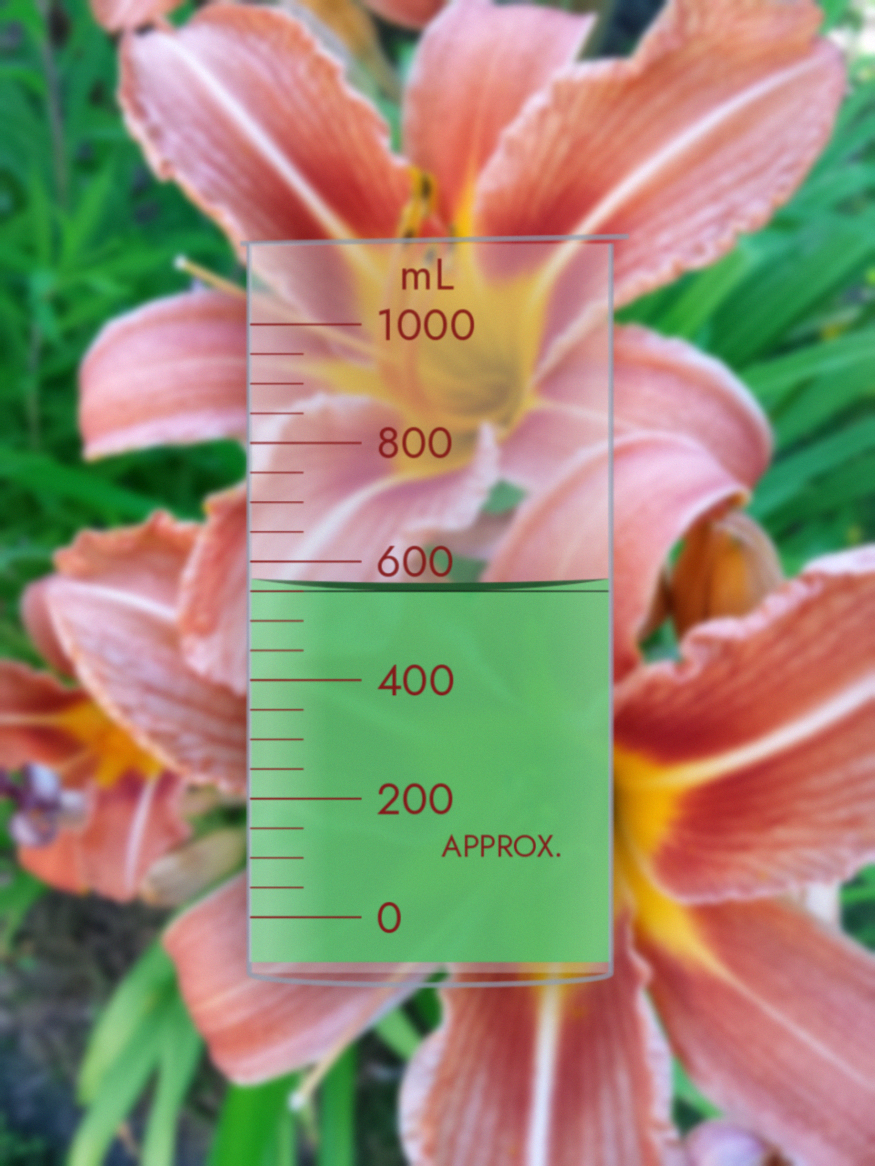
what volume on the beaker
550 mL
